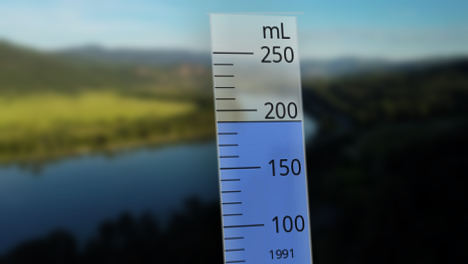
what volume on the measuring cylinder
190 mL
